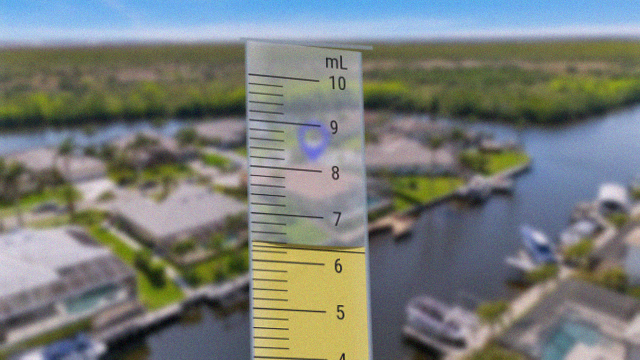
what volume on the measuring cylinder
6.3 mL
